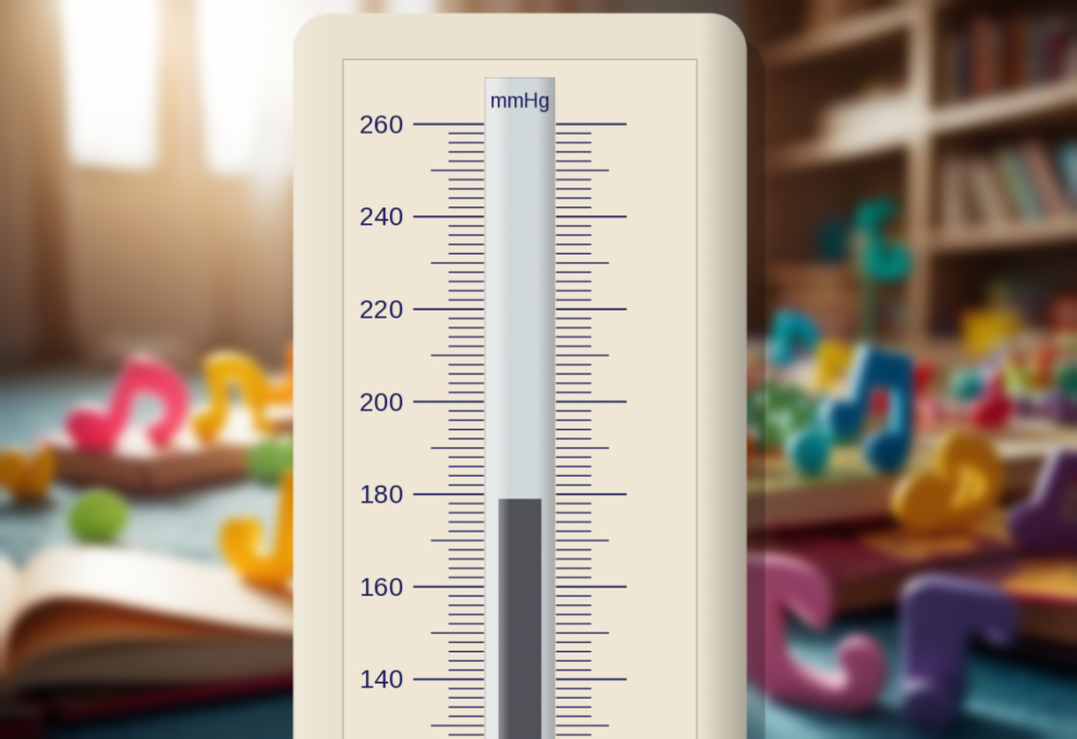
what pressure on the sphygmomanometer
179 mmHg
